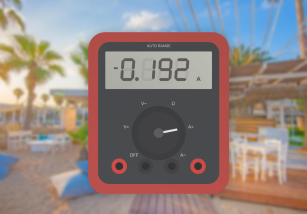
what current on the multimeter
-0.192 A
